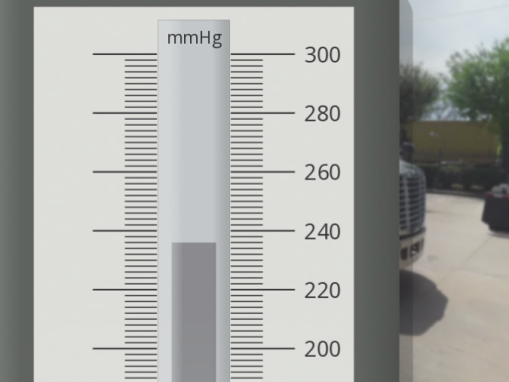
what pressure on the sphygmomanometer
236 mmHg
